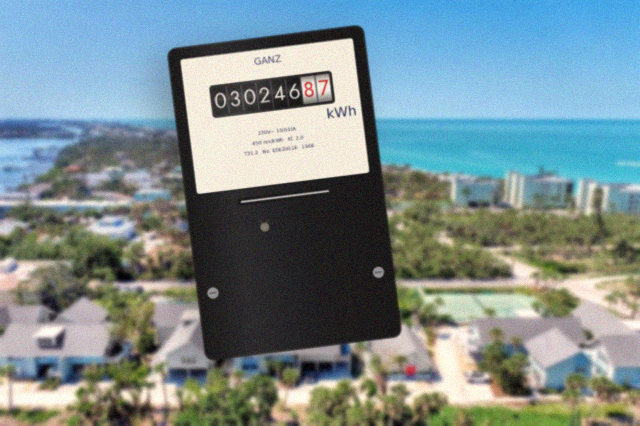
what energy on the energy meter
30246.87 kWh
